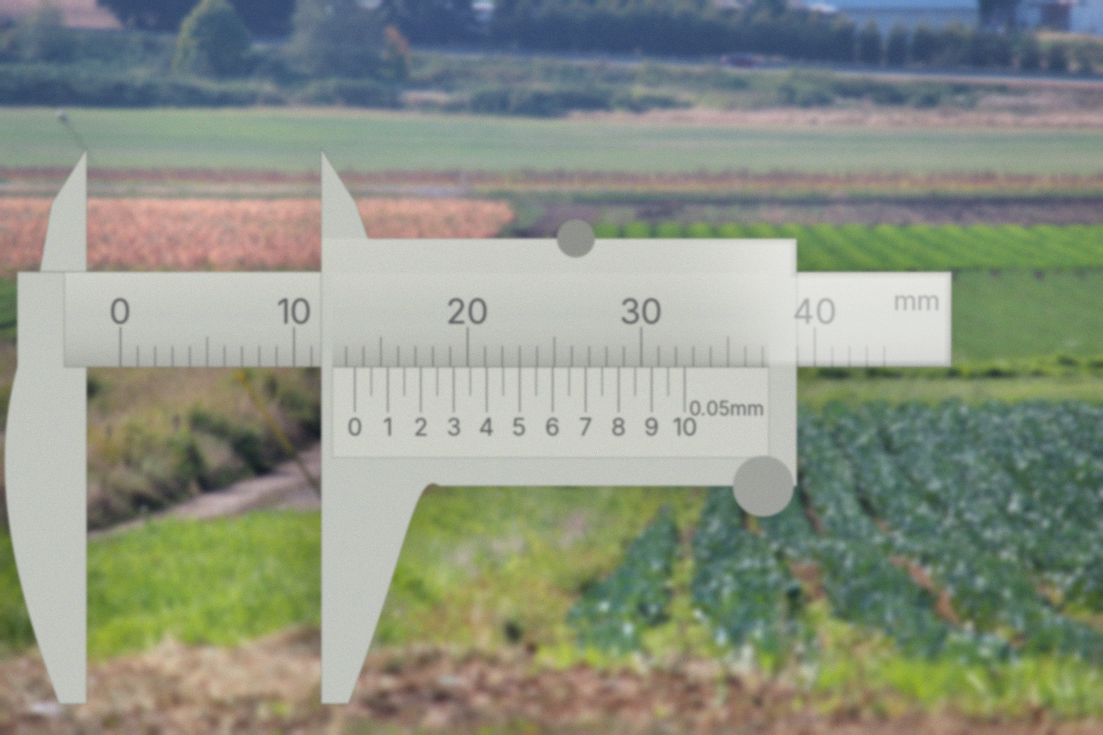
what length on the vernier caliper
13.5 mm
